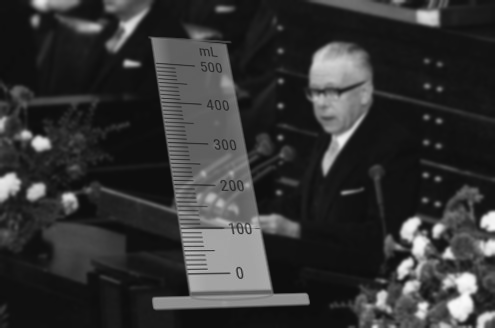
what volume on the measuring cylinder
100 mL
